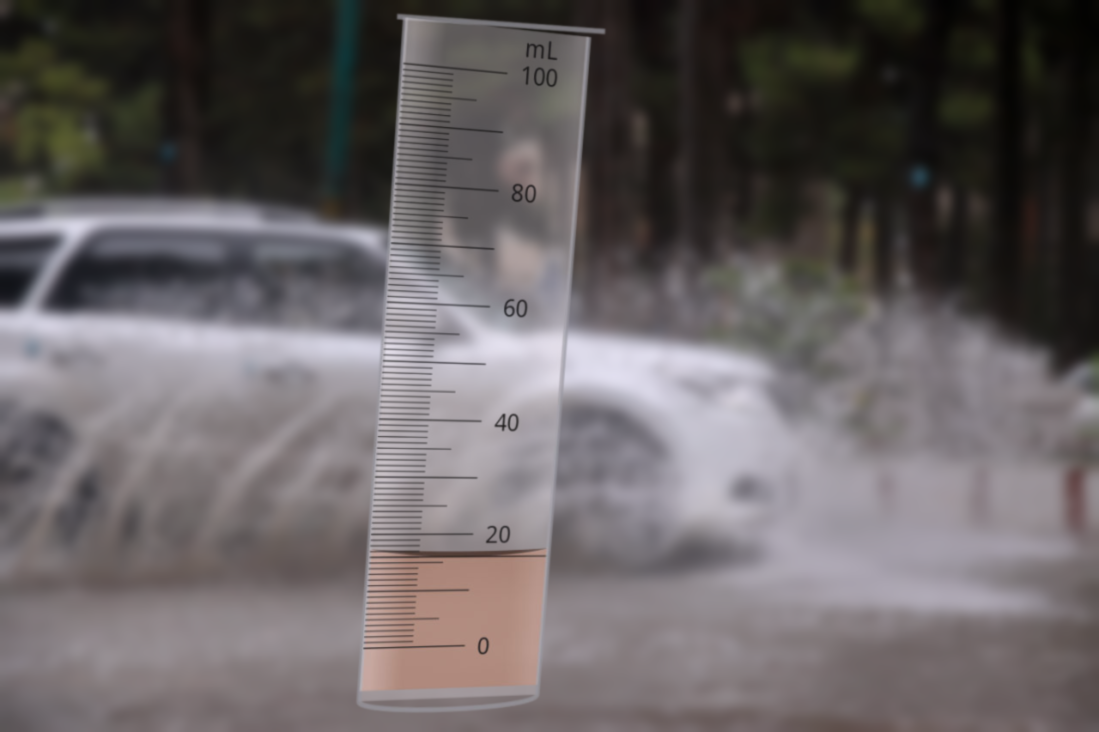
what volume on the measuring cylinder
16 mL
